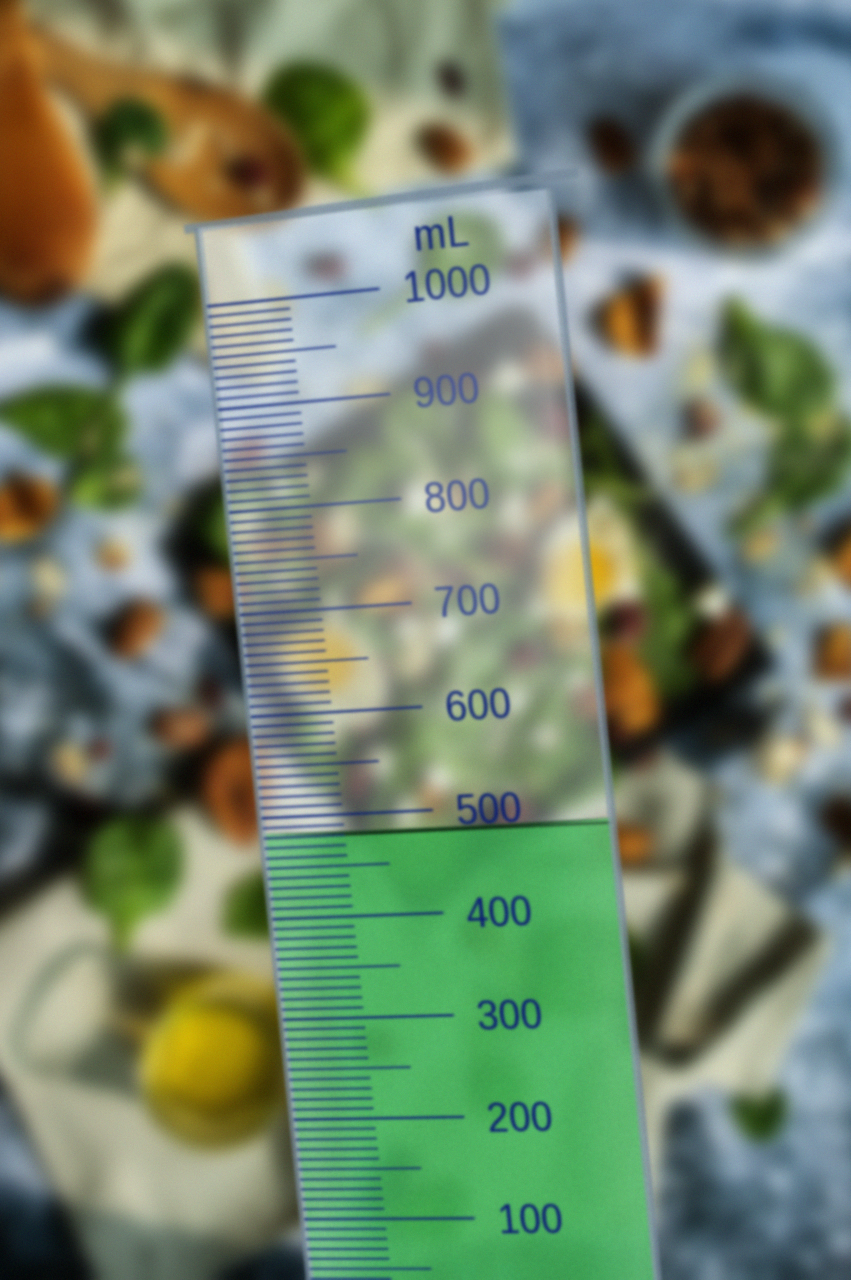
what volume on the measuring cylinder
480 mL
